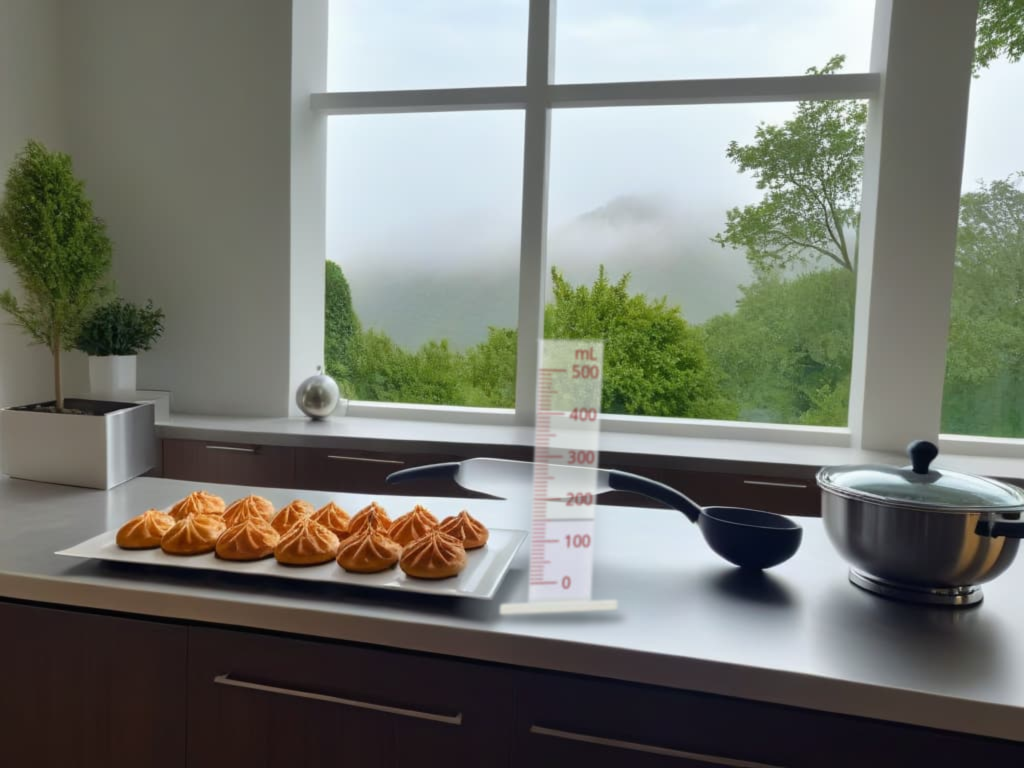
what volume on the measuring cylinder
150 mL
